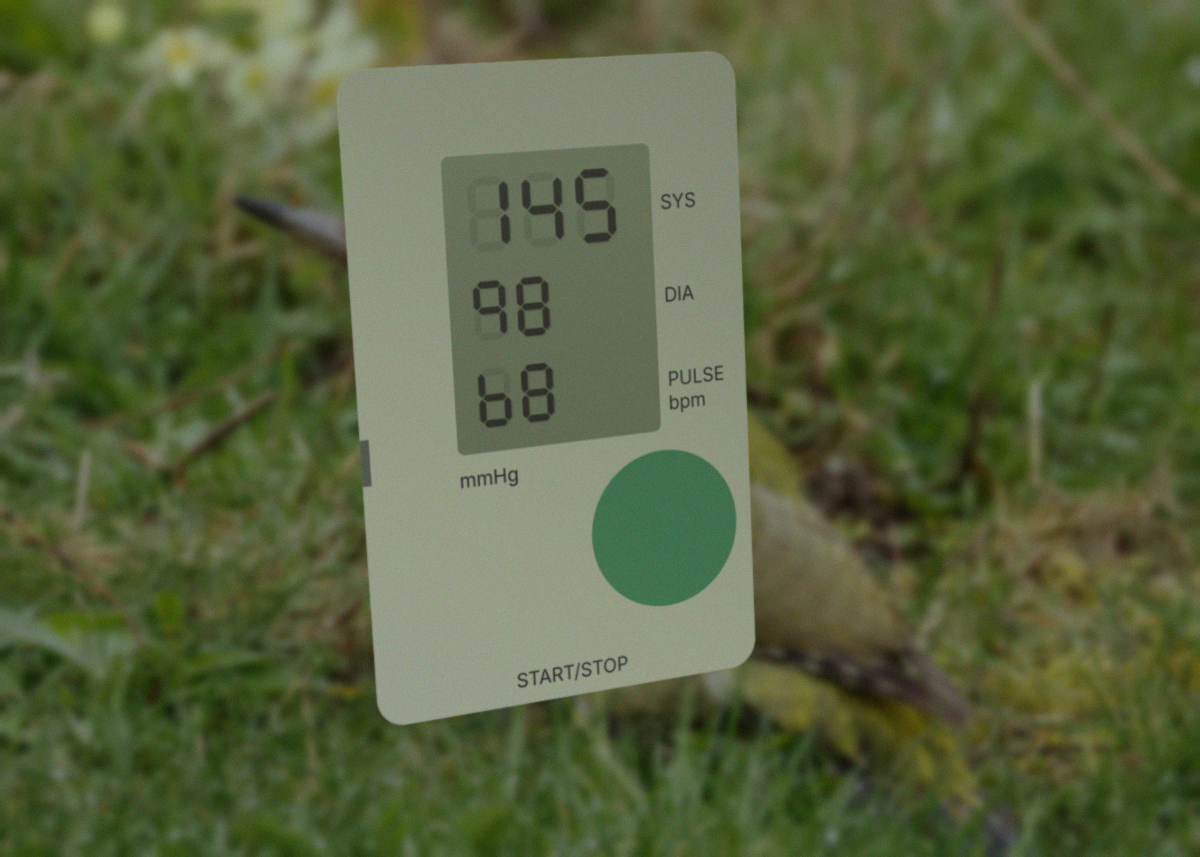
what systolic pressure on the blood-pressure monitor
145 mmHg
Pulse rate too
68 bpm
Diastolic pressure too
98 mmHg
